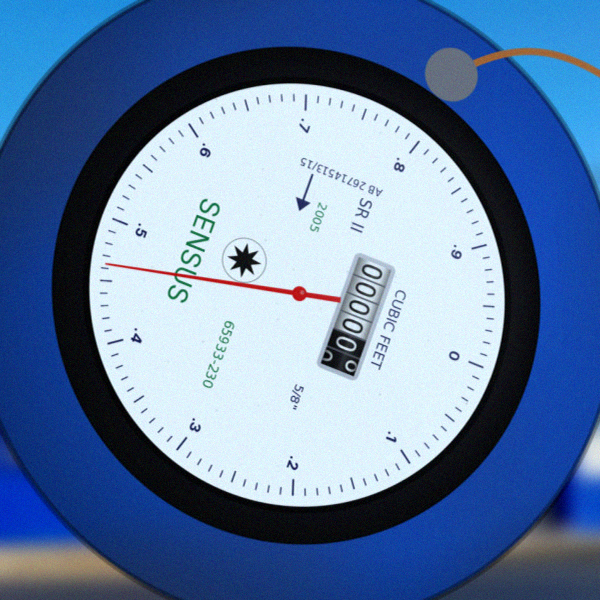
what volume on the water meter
8.46 ft³
